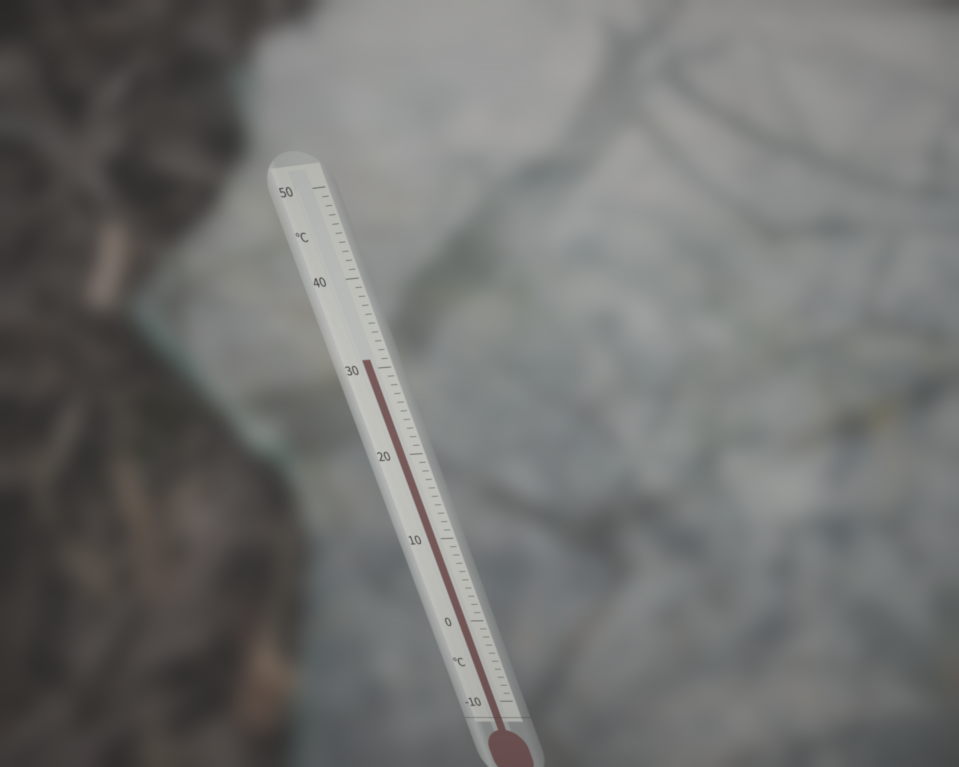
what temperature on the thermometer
31 °C
